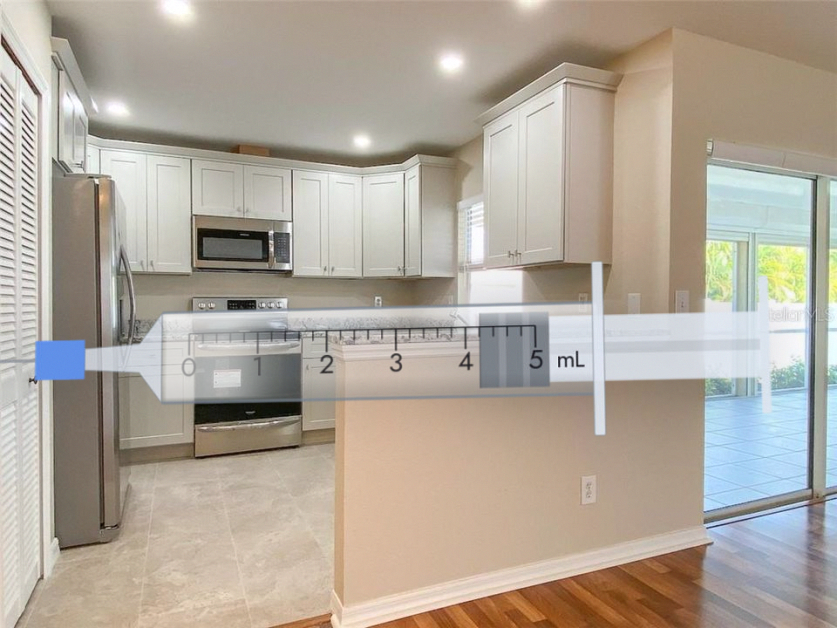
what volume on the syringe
4.2 mL
